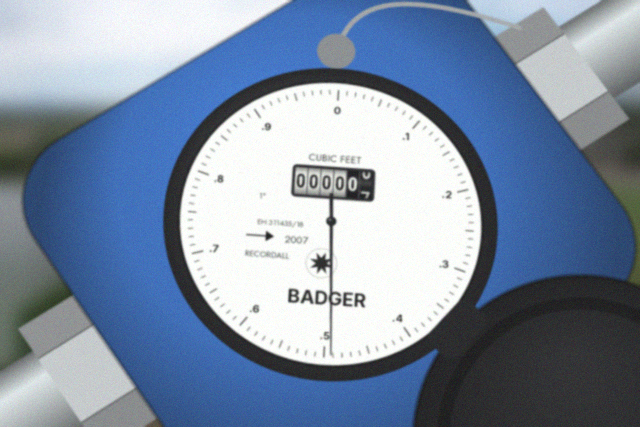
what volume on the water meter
6.49 ft³
